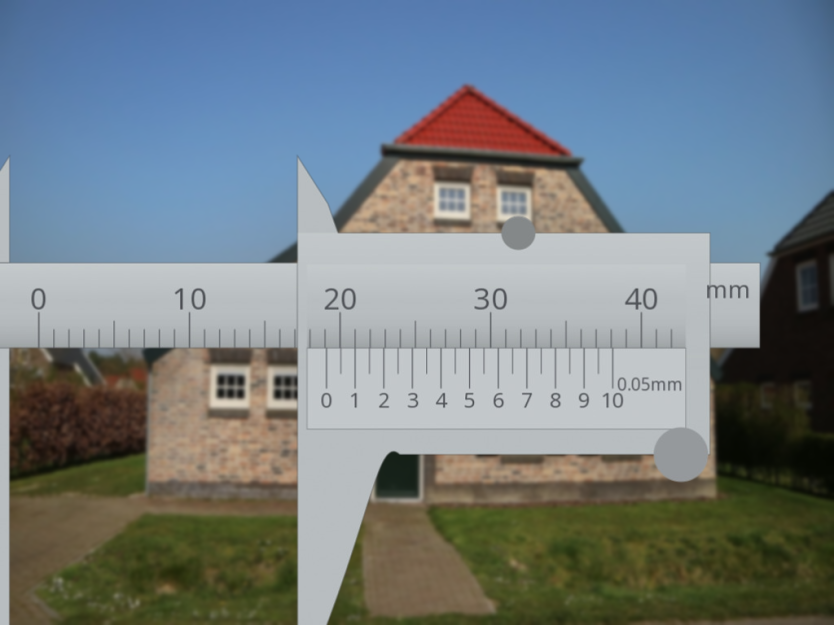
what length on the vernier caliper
19.1 mm
